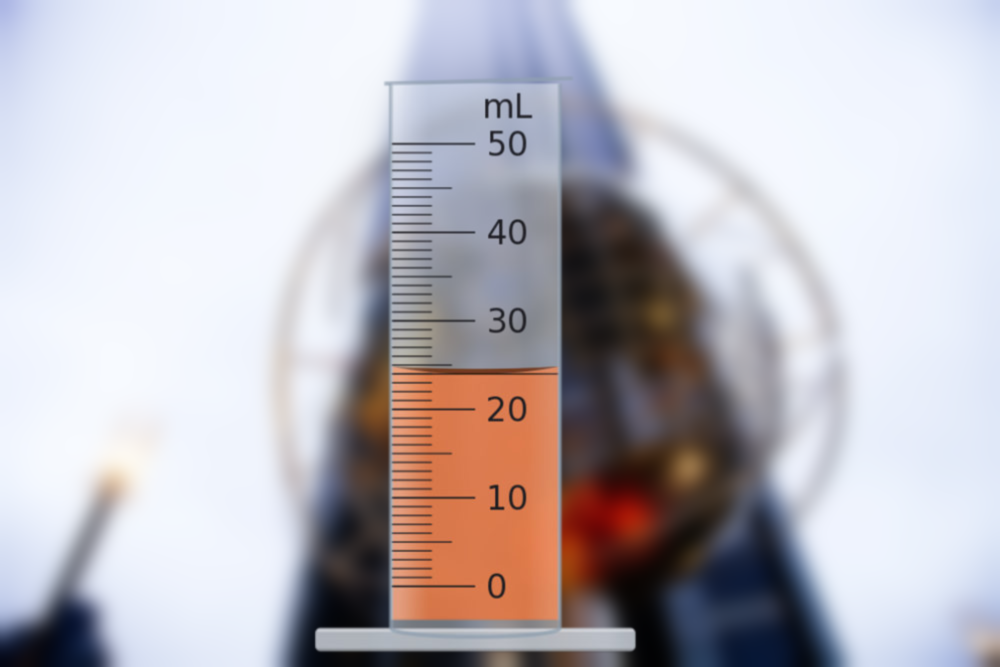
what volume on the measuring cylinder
24 mL
